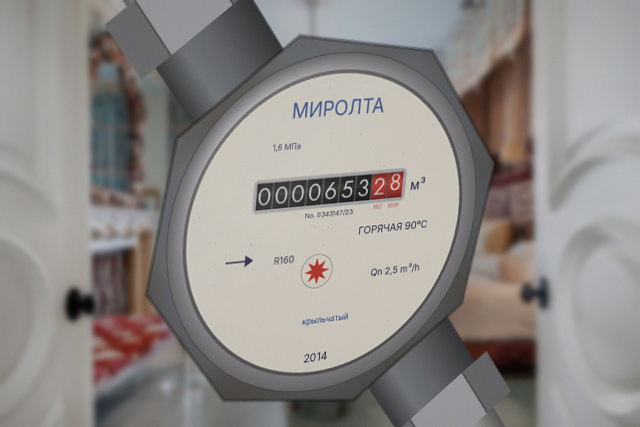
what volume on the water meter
653.28 m³
